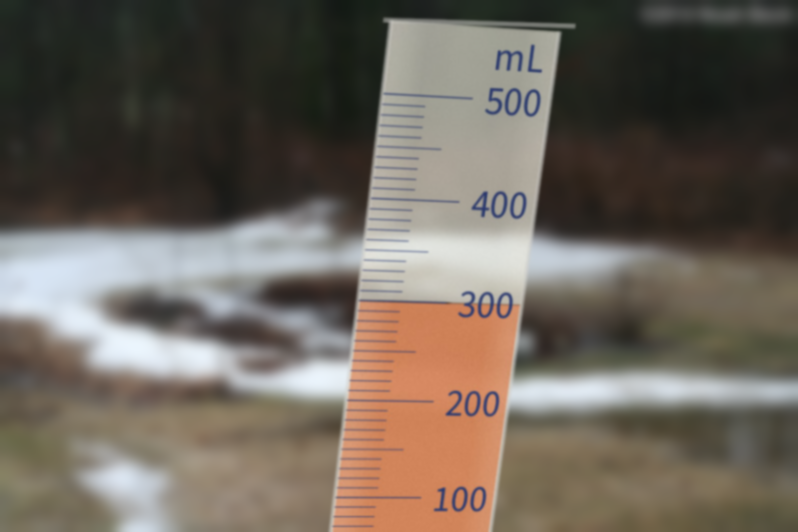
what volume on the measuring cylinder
300 mL
